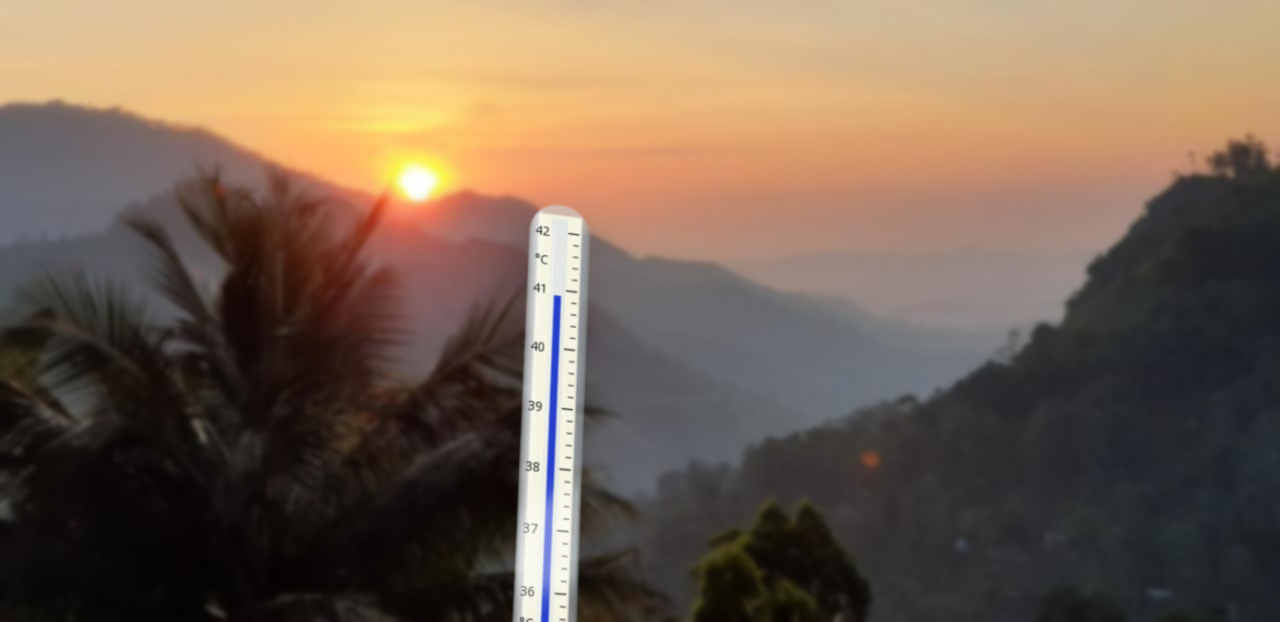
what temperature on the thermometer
40.9 °C
